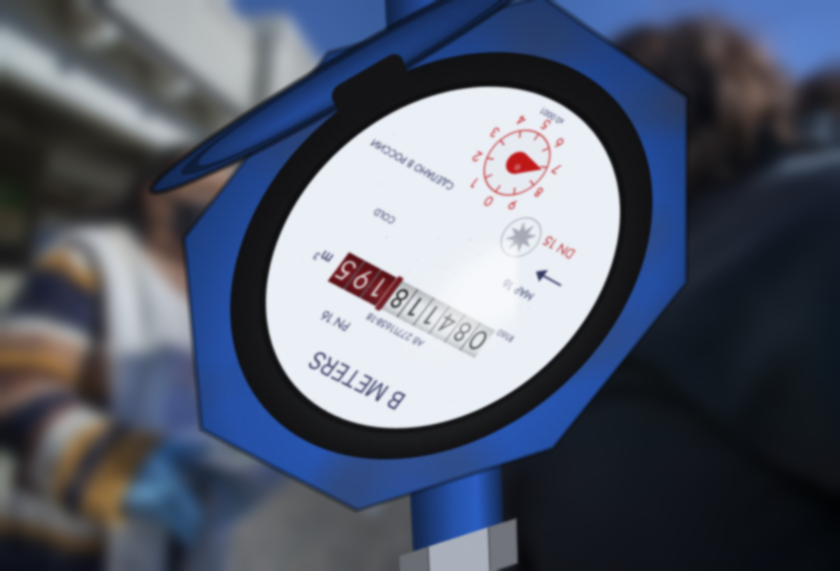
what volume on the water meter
84118.1957 m³
